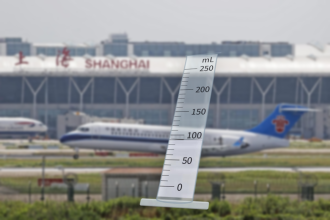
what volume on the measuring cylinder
90 mL
